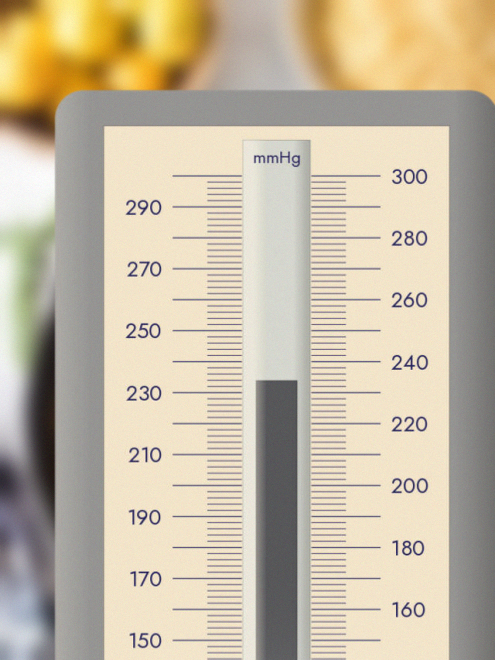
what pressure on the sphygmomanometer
234 mmHg
